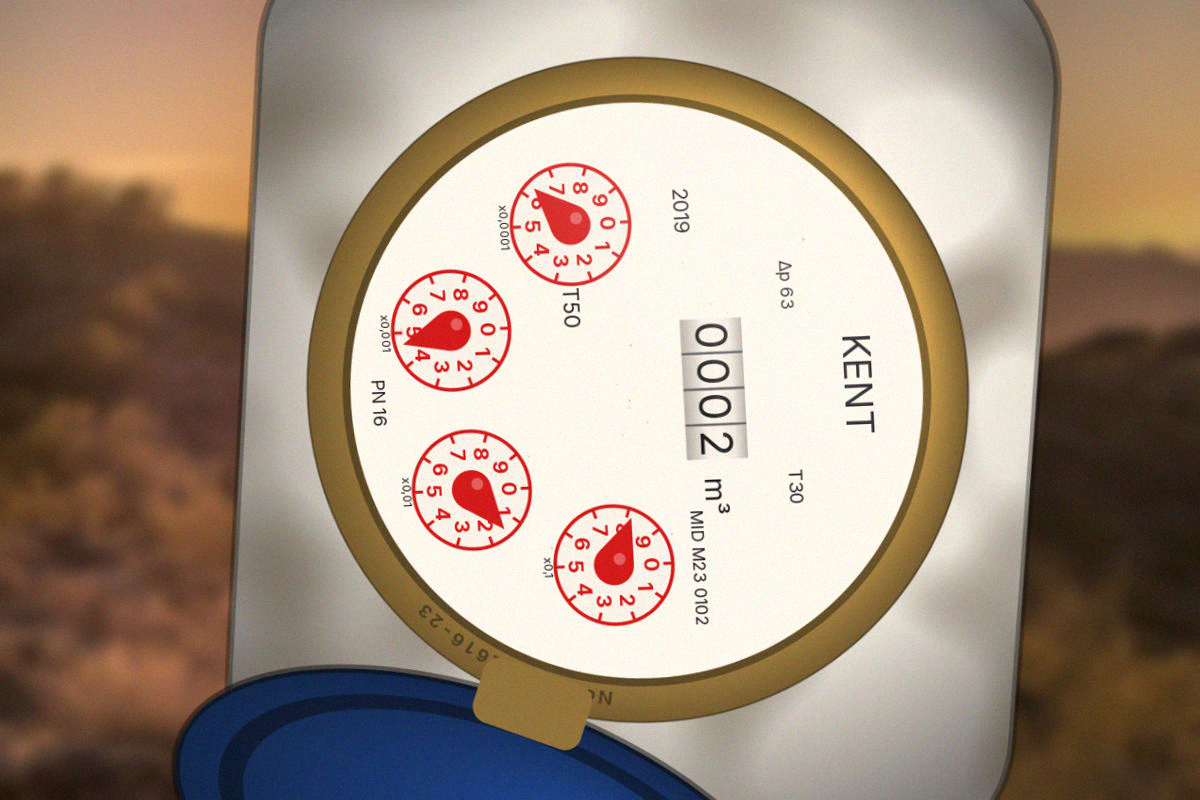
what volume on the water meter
2.8146 m³
